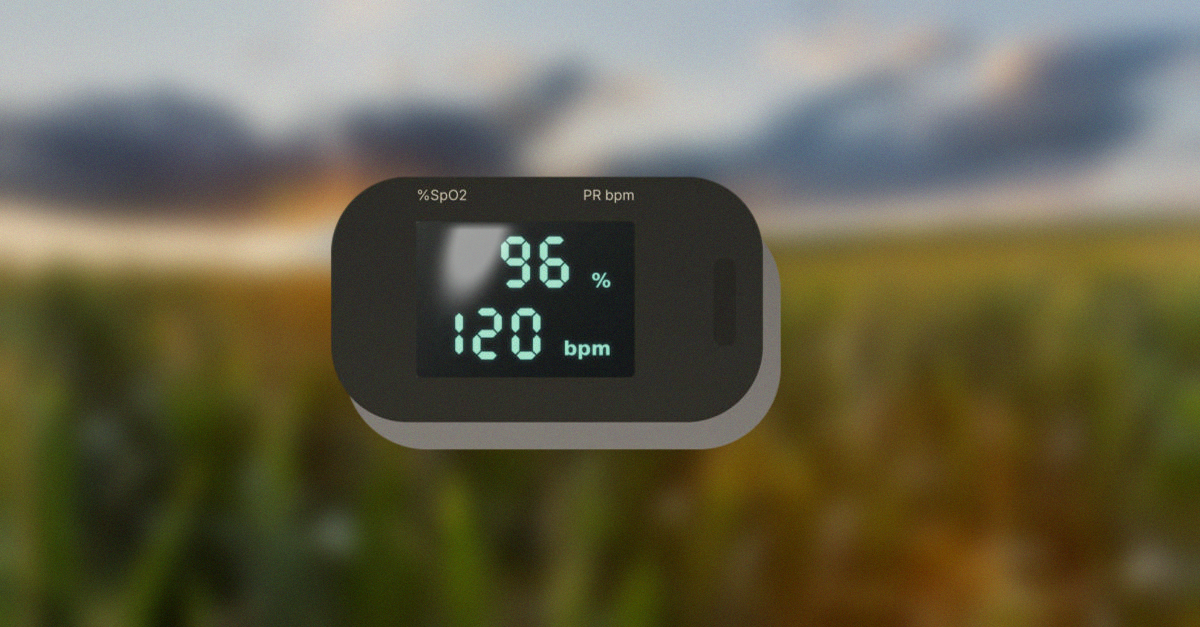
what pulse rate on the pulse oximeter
120 bpm
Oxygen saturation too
96 %
